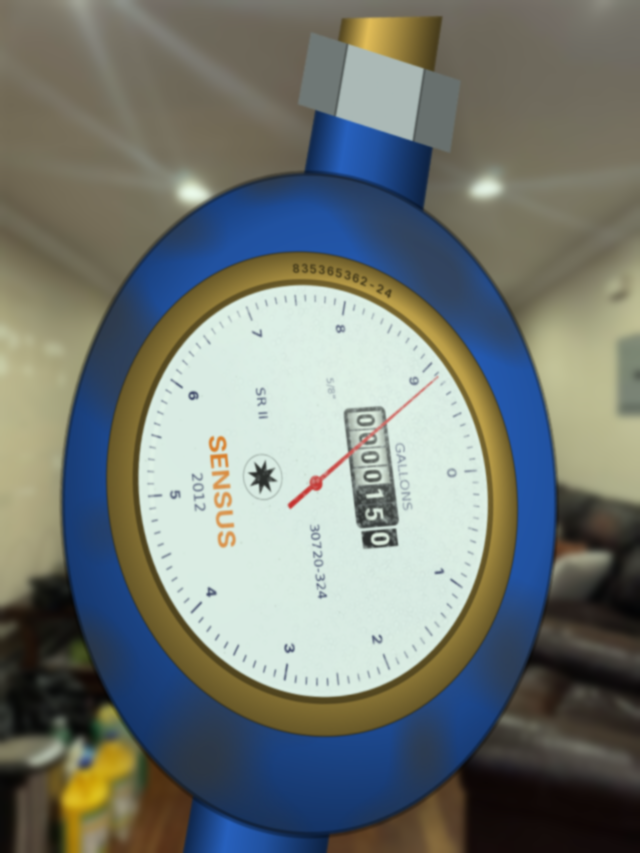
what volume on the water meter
149.1 gal
